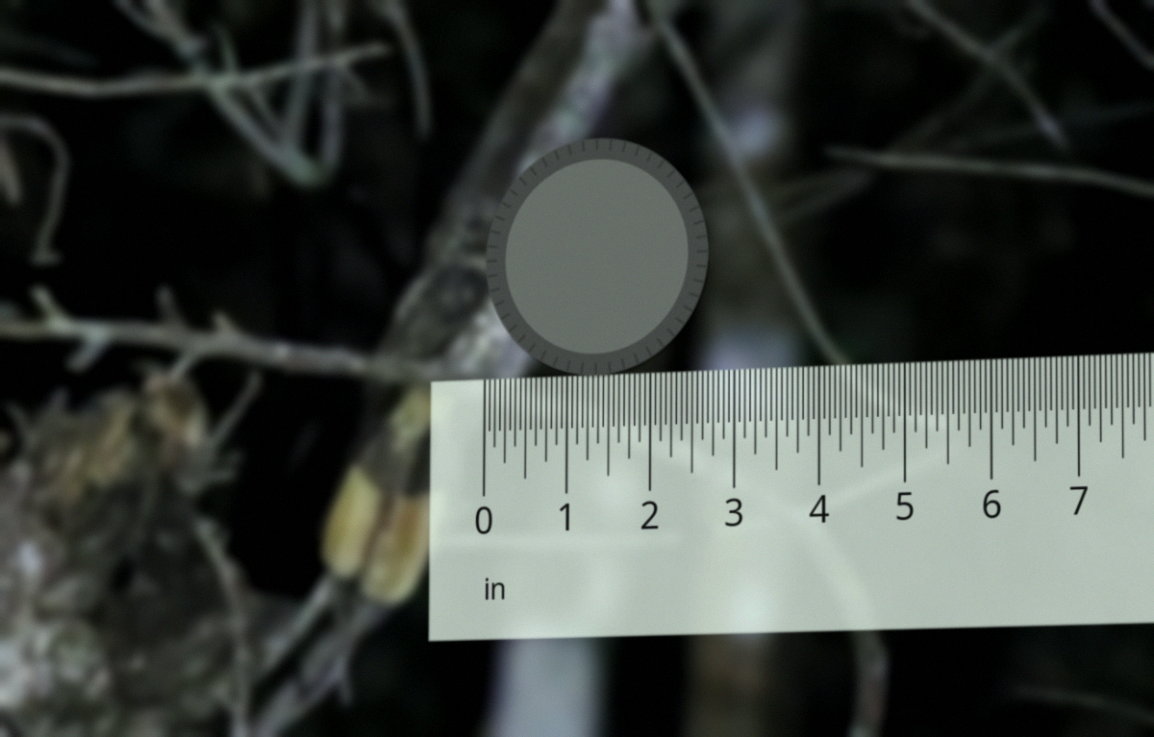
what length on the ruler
2.6875 in
